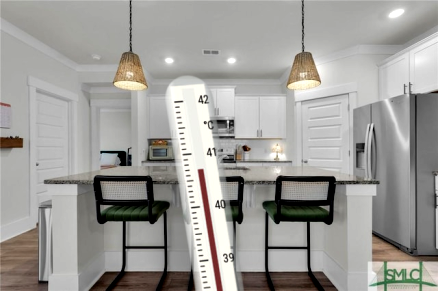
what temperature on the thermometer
40.7 °C
